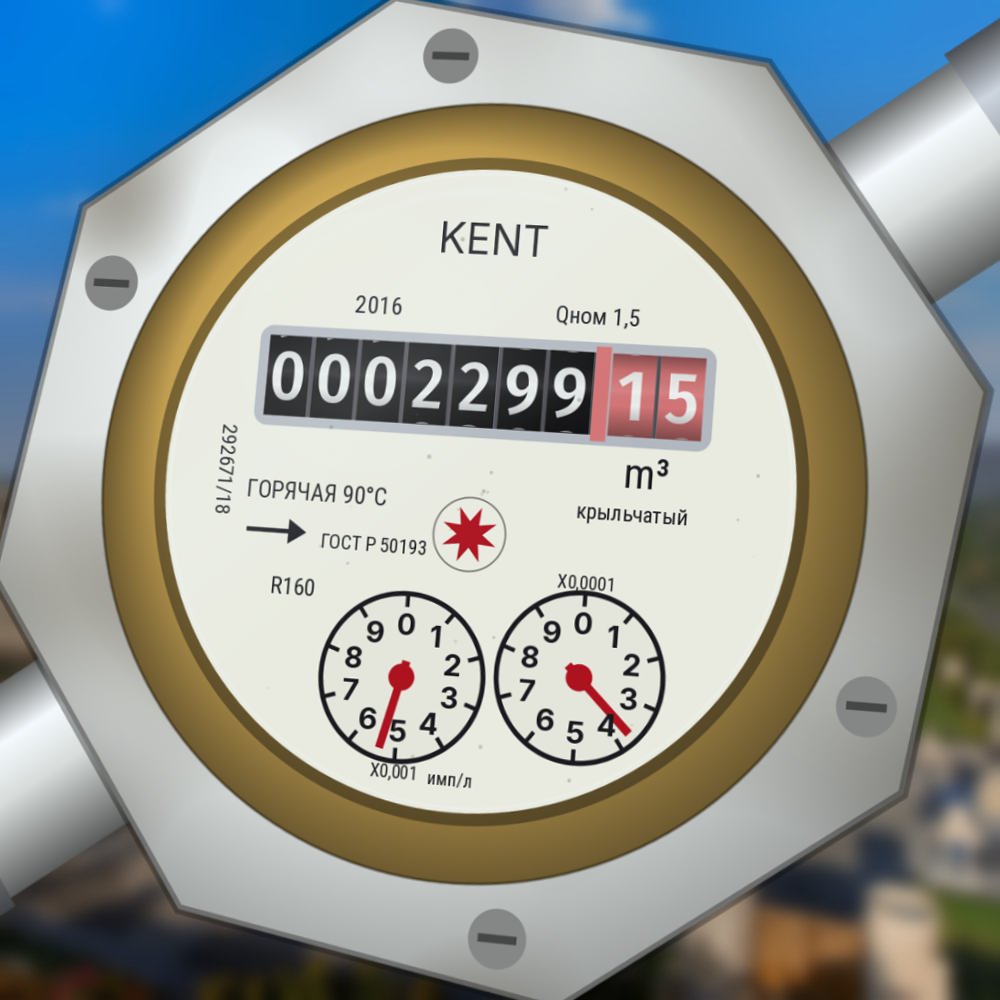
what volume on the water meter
2299.1553 m³
